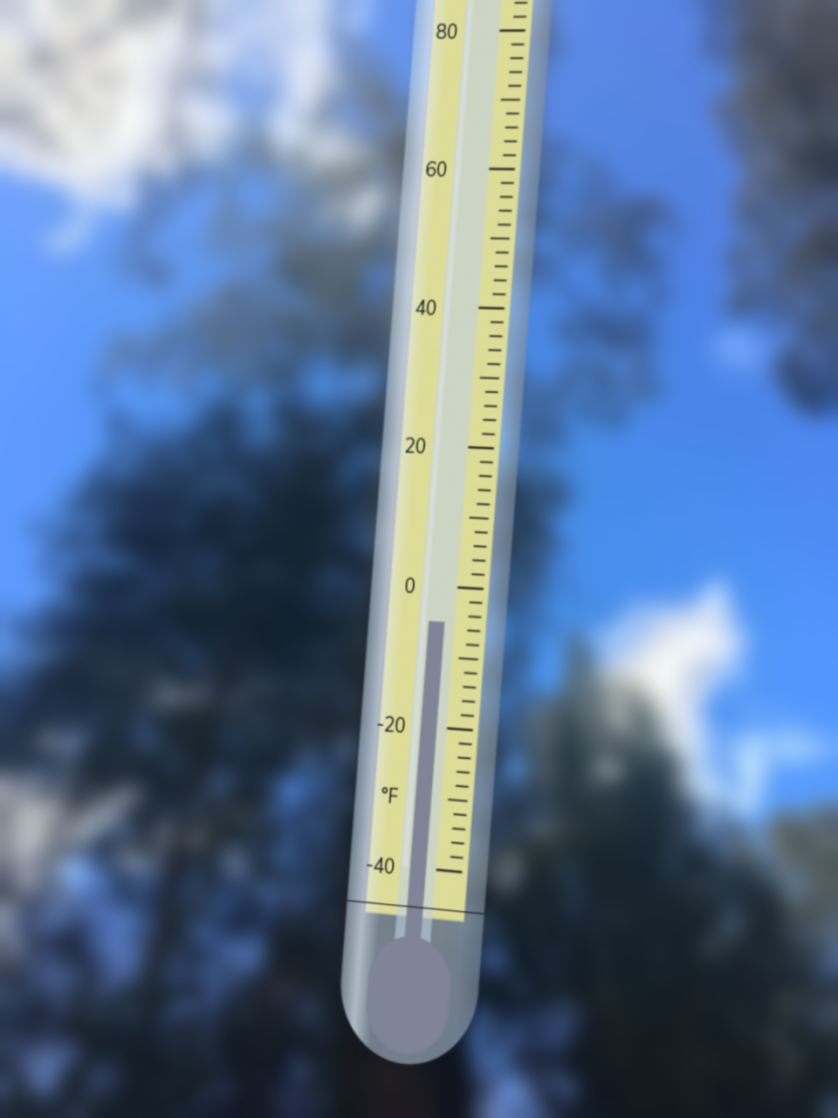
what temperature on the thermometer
-5 °F
